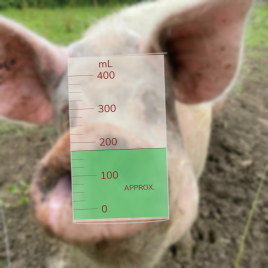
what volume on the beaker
175 mL
